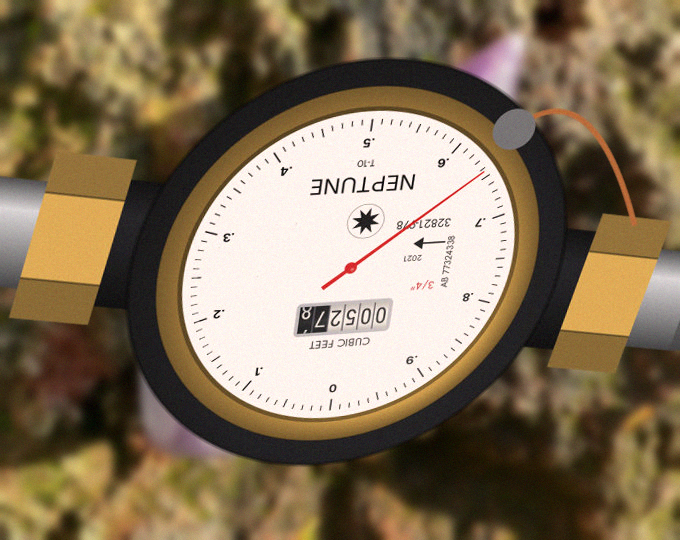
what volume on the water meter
5277.64 ft³
